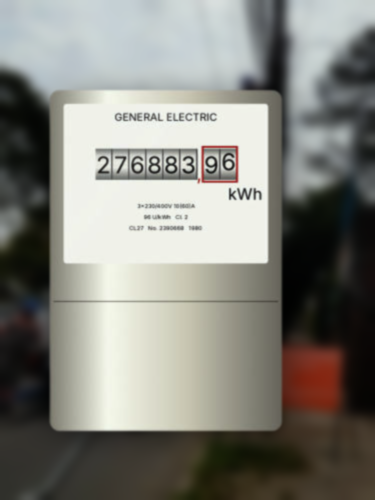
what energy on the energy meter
276883.96 kWh
